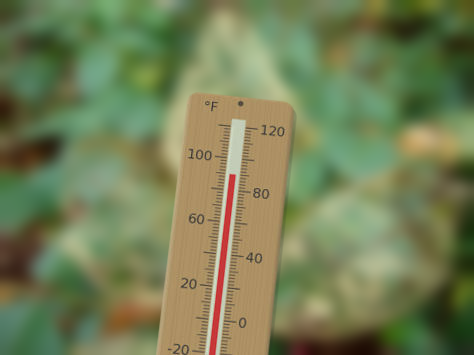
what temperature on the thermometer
90 °F
